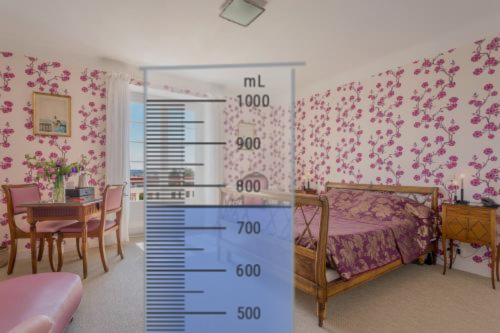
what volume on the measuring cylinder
750 mL
